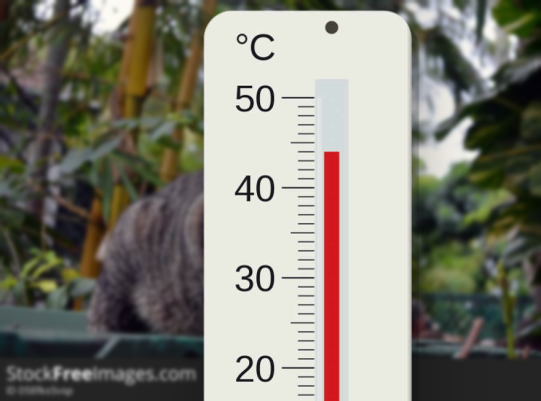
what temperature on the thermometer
44 °C
